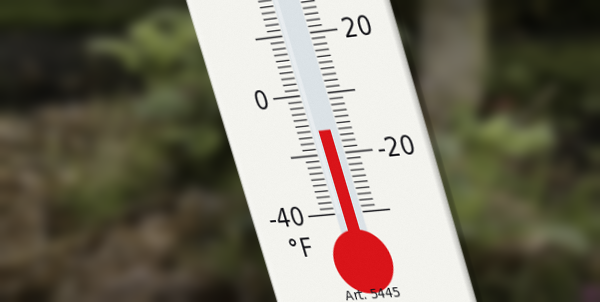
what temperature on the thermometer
-12 °F
